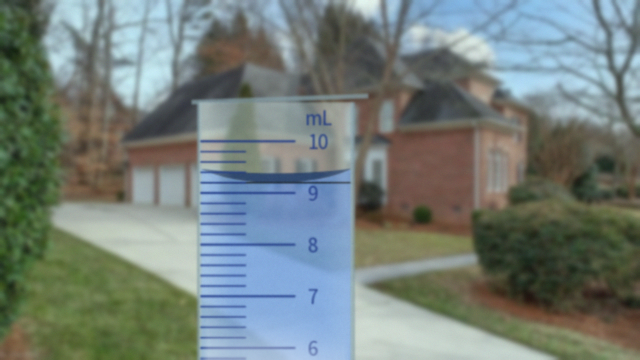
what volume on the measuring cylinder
9.2 mL
